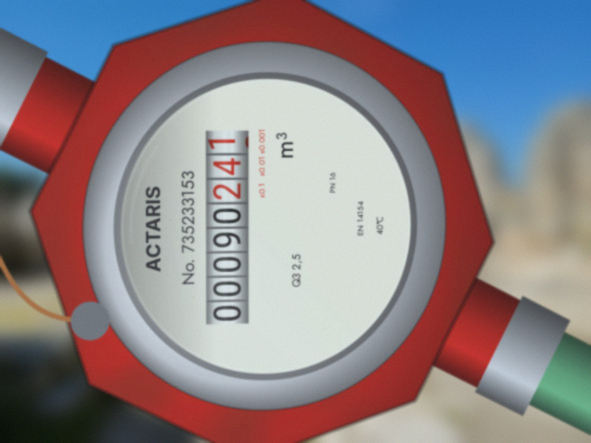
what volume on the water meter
90.241 m³
